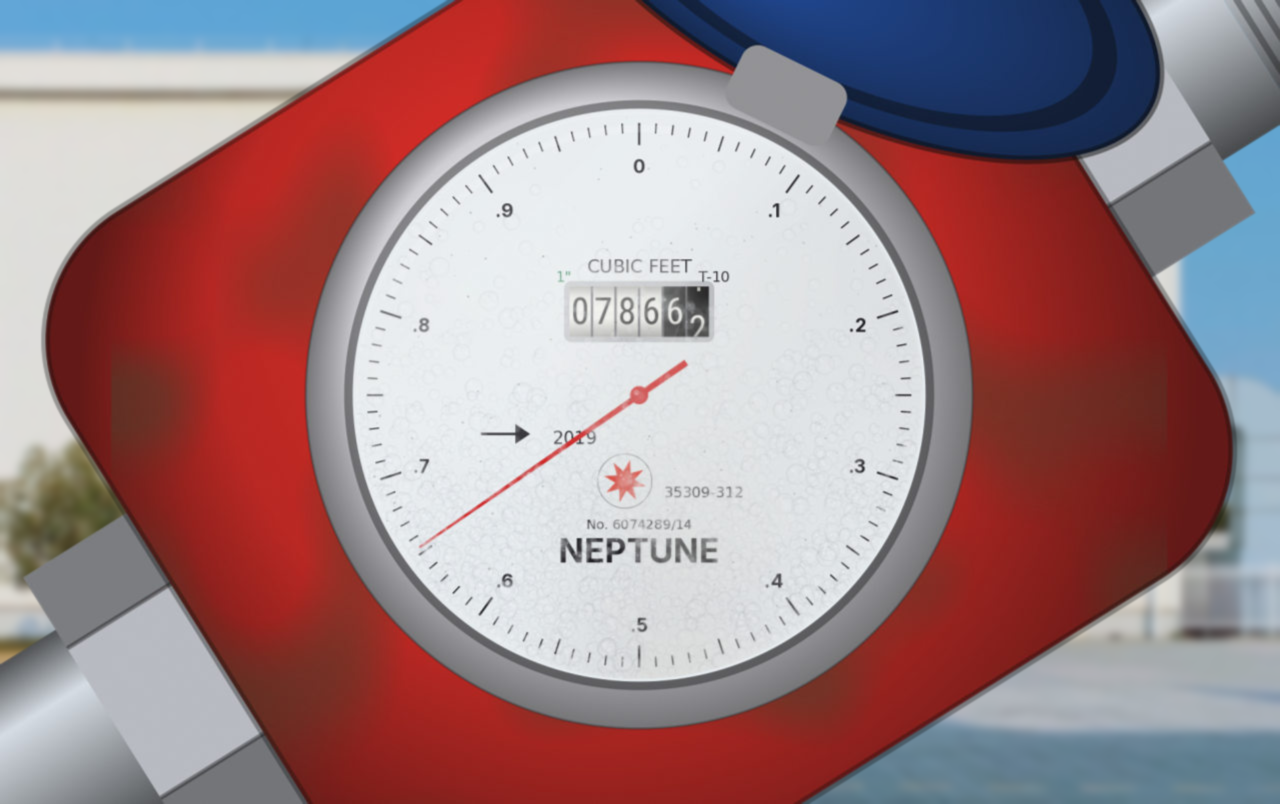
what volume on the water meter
78661.65 ft³
